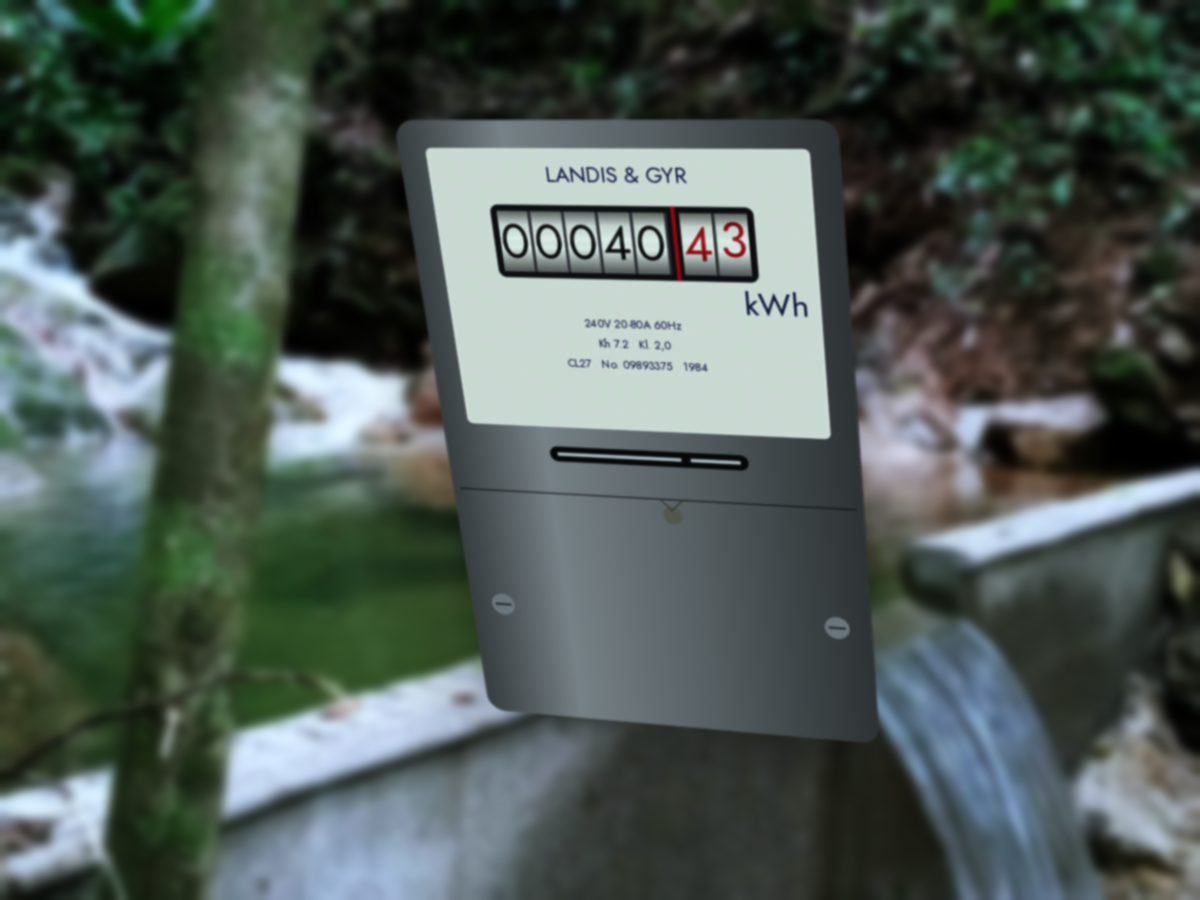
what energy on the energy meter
40.43 kWh
